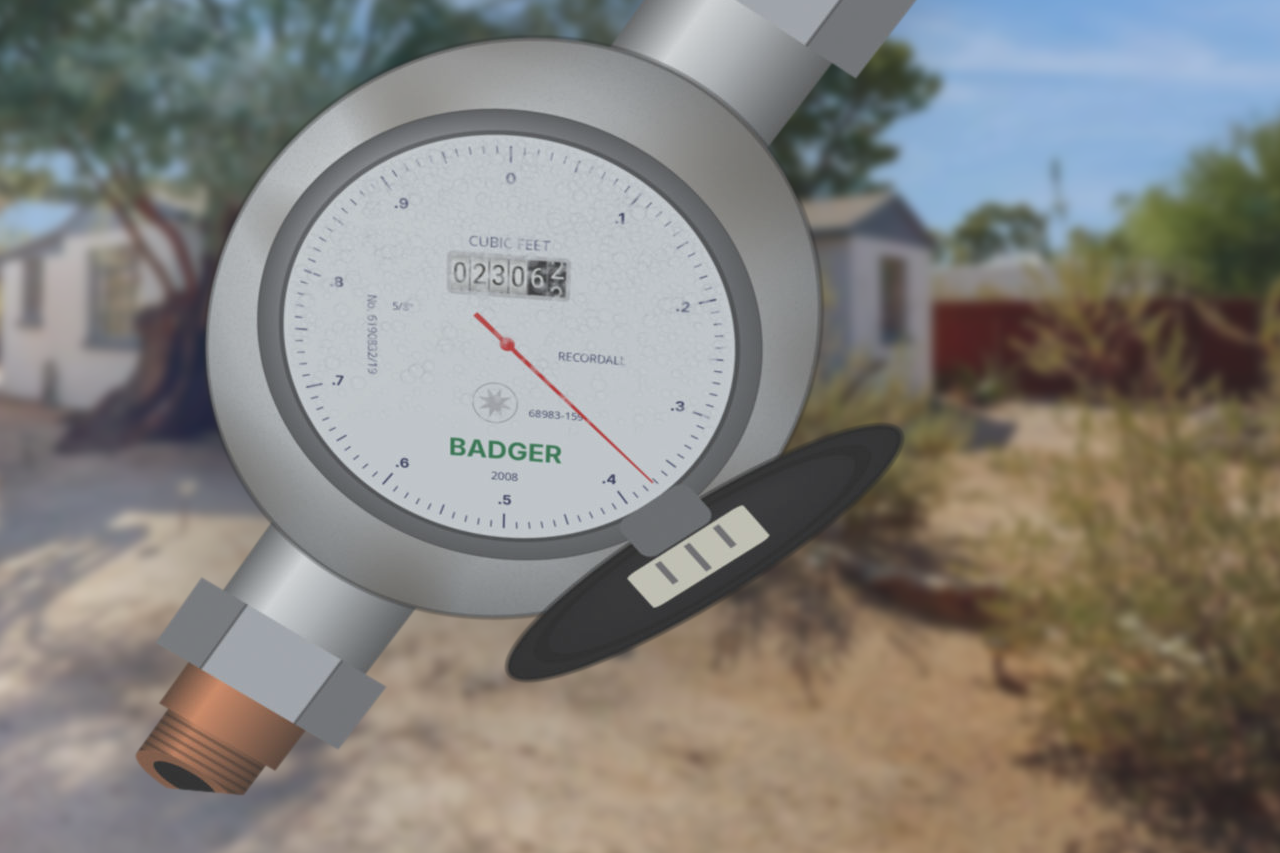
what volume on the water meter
23062.37 ft³
